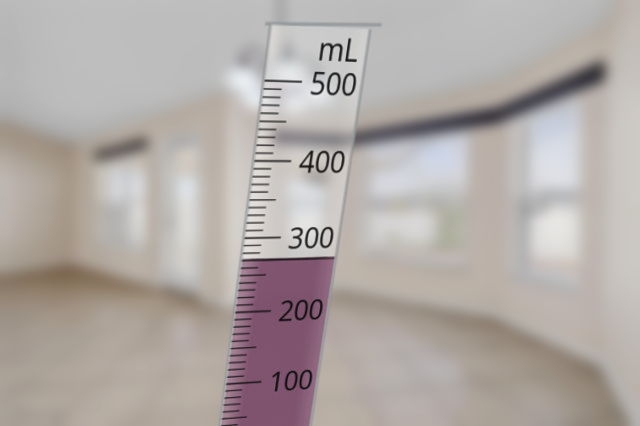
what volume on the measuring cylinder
270 mL
